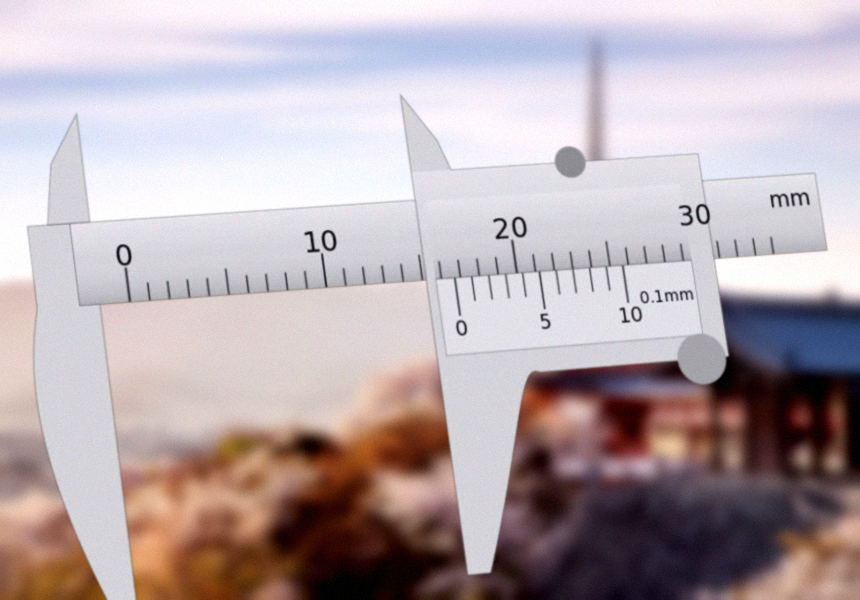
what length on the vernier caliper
16.7 mm
